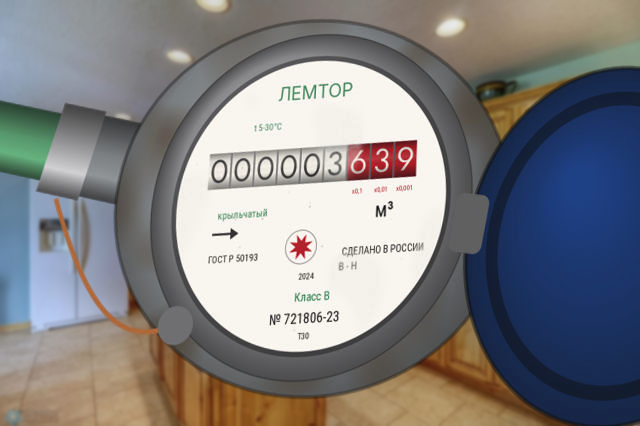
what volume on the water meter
3.639 m³
